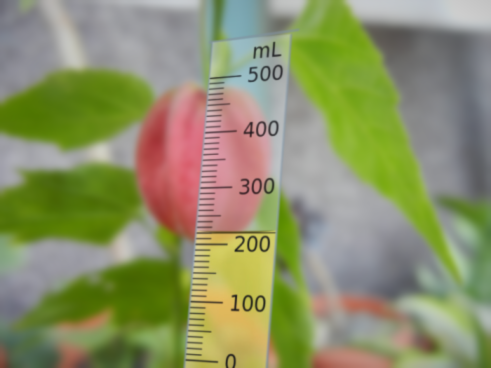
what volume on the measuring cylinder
220 mL
